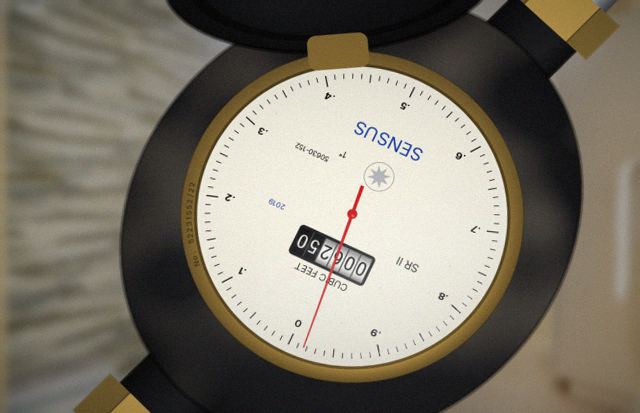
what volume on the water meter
6249.98 ft³
